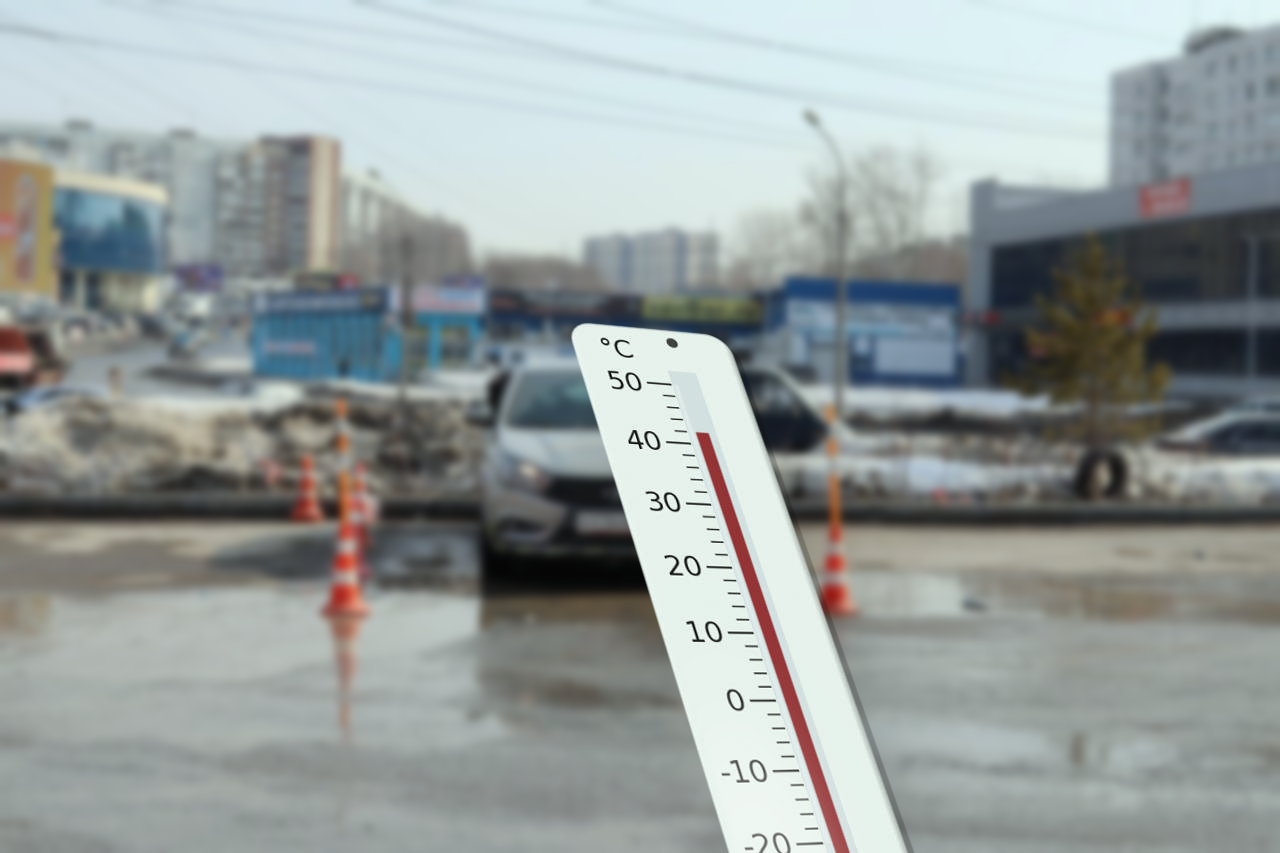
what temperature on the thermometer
42 °C
